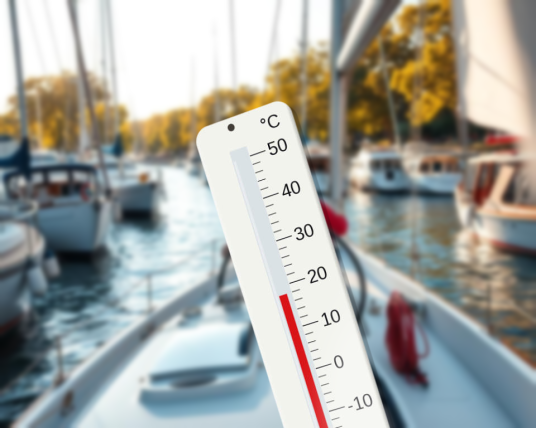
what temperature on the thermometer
18 °C
